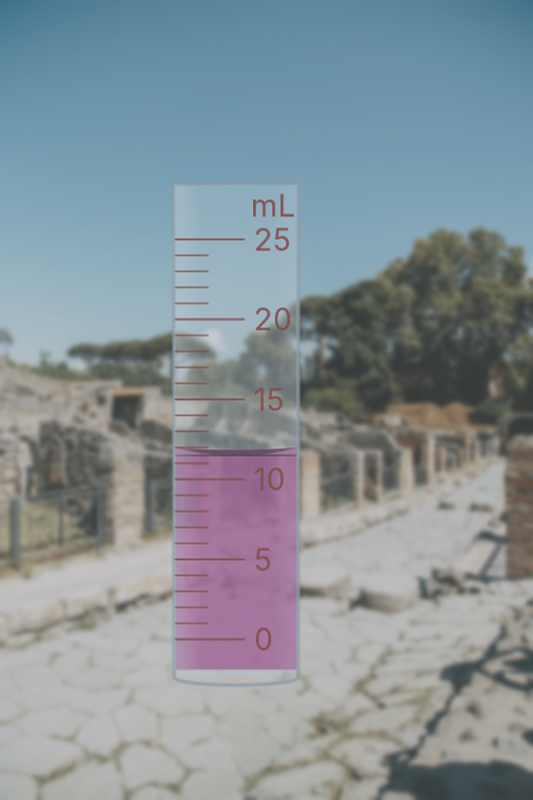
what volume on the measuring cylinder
11.5 mL
